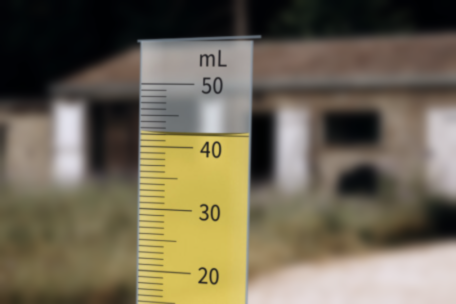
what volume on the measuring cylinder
42 mL
